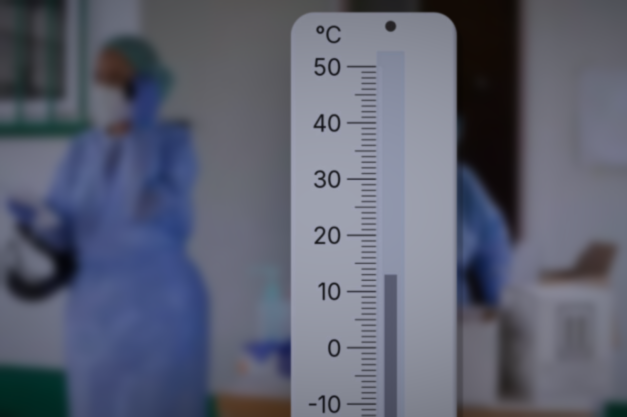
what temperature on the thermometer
13 °C
